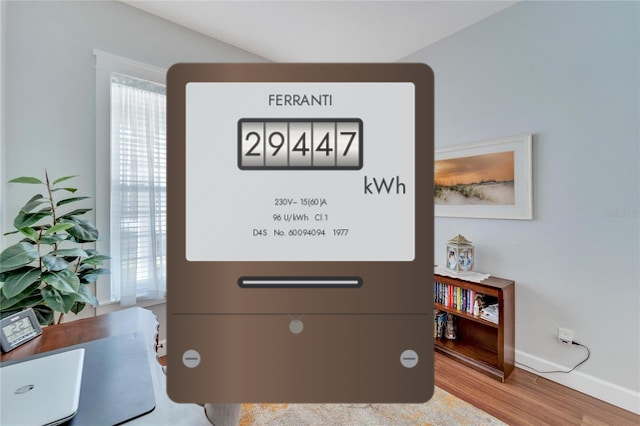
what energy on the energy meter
29447 kWh
